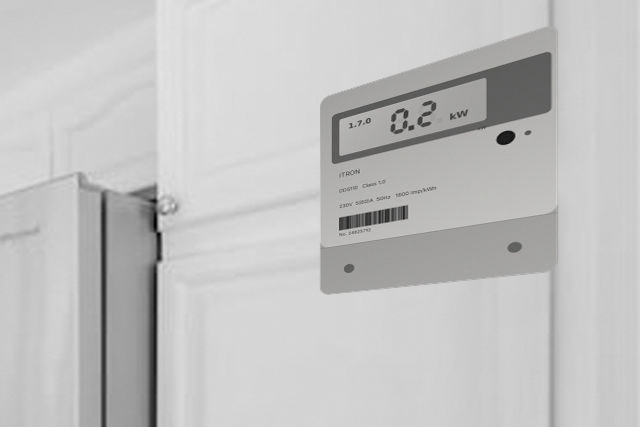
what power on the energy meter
0.2 kW
